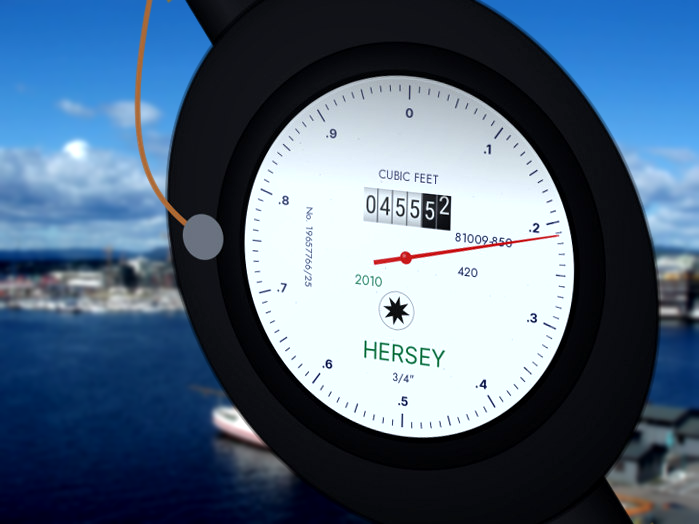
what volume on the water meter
45552.21 ft³
